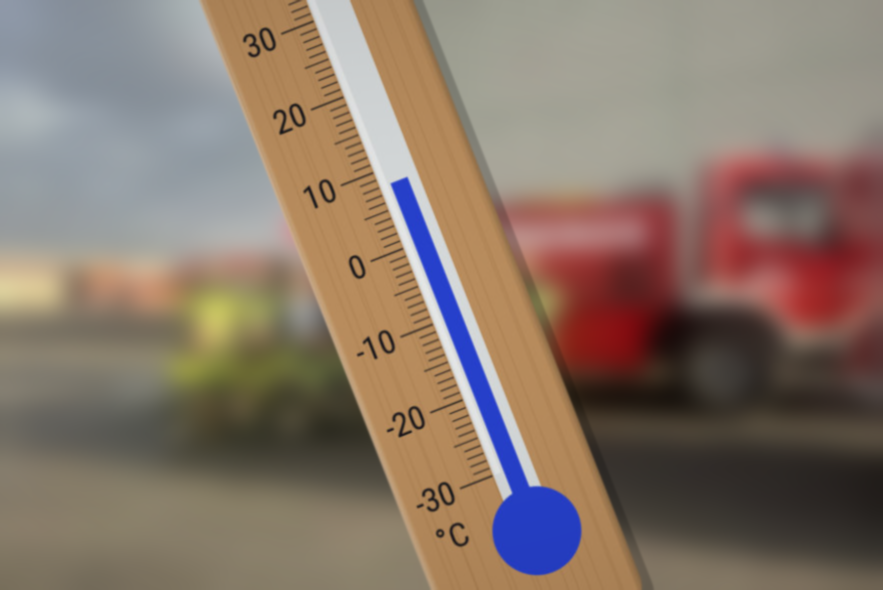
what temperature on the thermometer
8 °C
